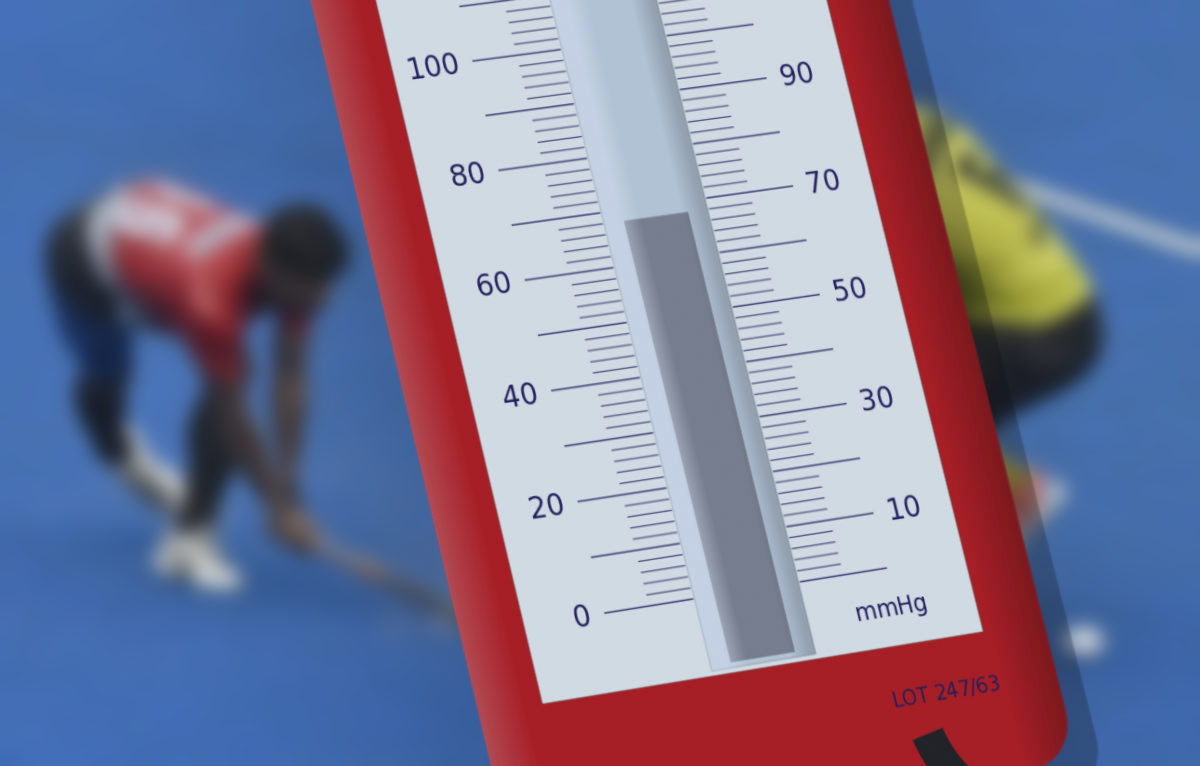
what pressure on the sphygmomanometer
68 mmHg
